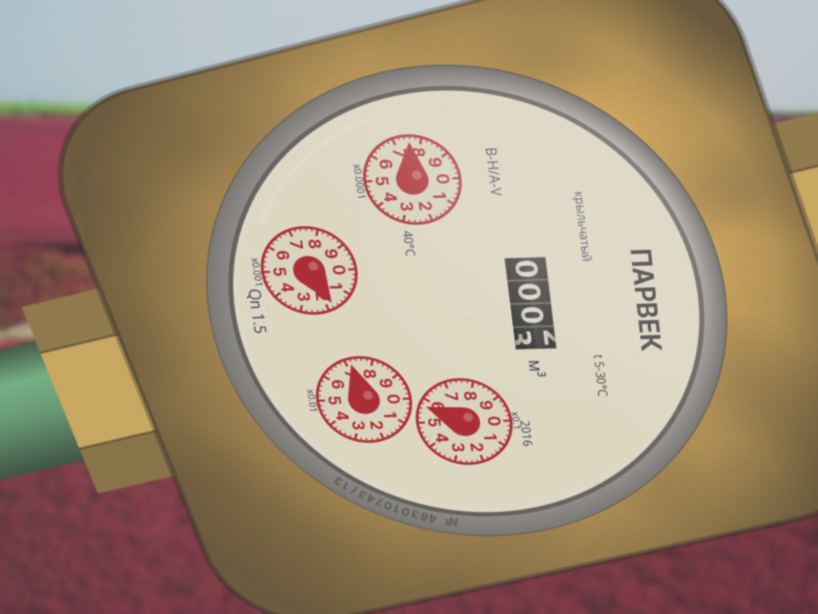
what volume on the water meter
2.5717 m³
